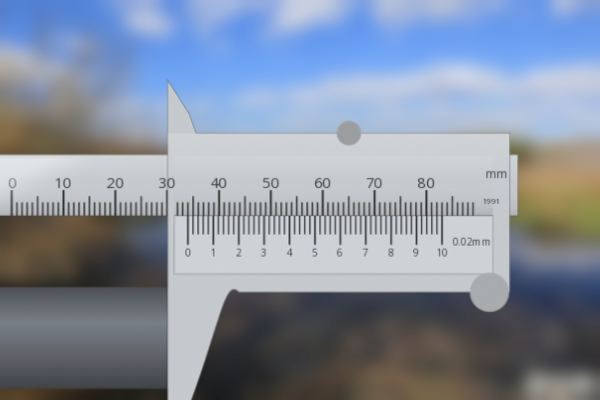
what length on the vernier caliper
34.0 mm
